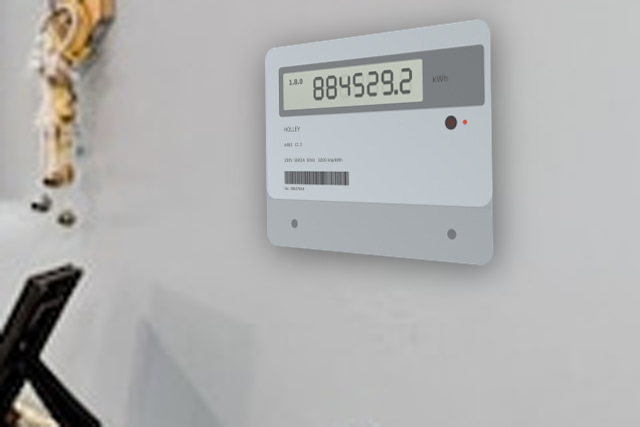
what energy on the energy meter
884529.2 kWh
